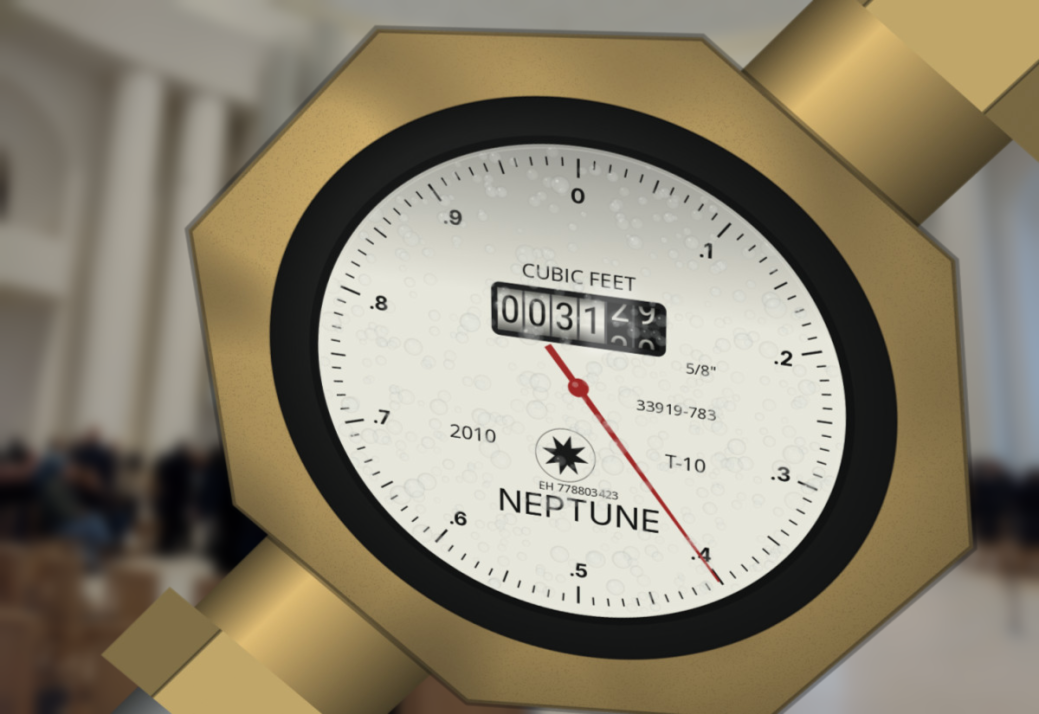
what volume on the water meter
3129.40 ft³
